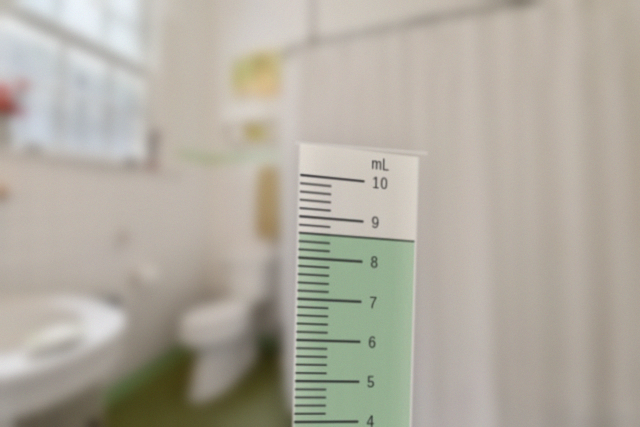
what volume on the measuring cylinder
8.6 mL
